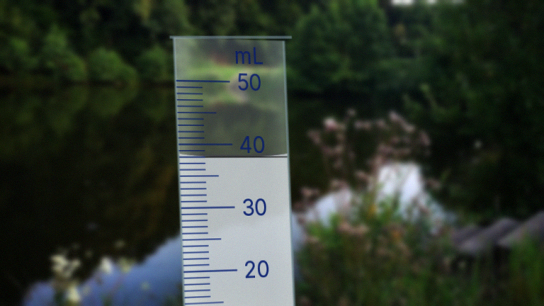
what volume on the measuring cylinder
38 mL
